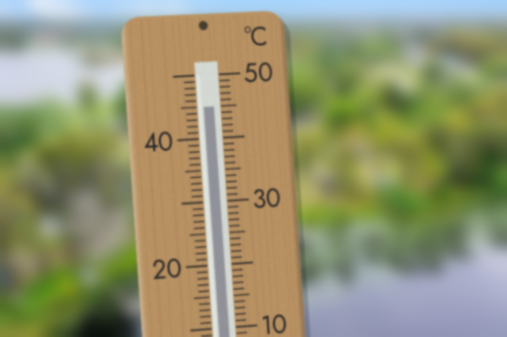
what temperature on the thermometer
45 °C
